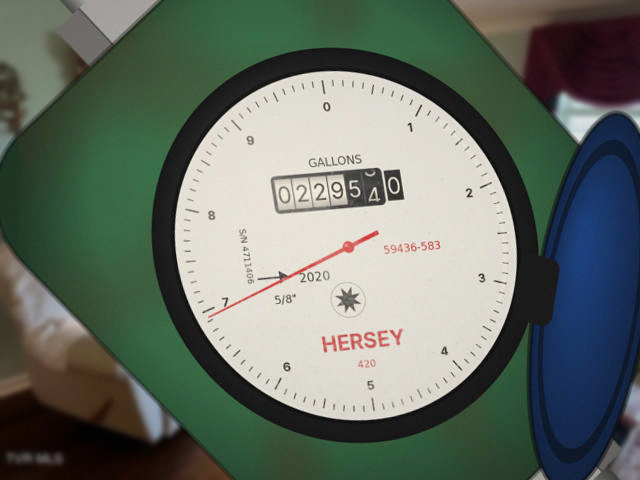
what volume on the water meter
229536.9 gal
